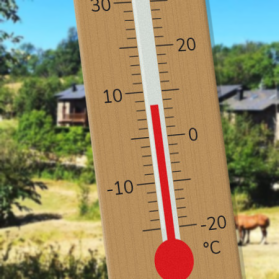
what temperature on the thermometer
7 °C
